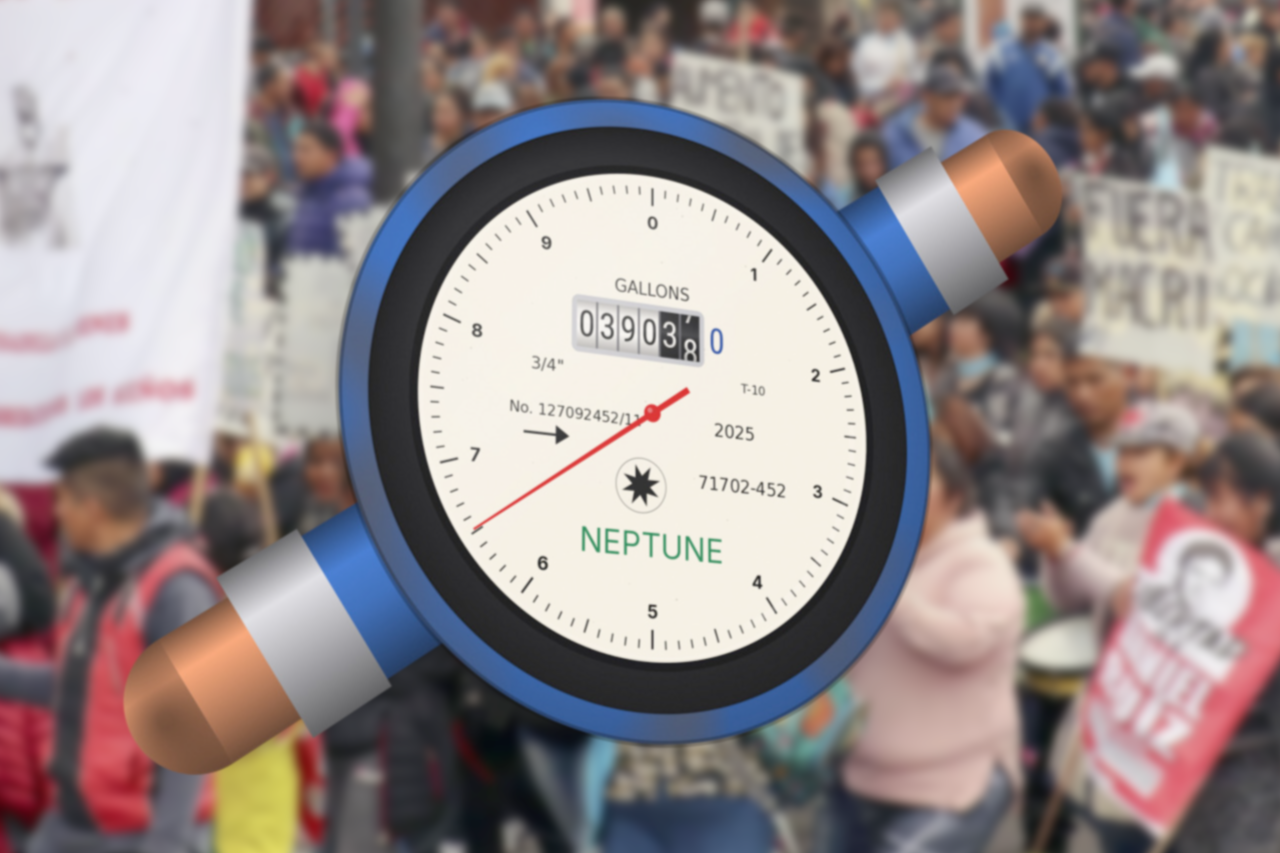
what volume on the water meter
390376.5 gal
